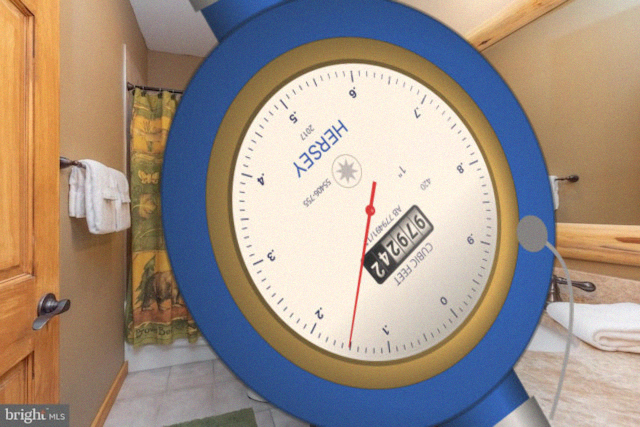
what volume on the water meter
979242.15 ft³
